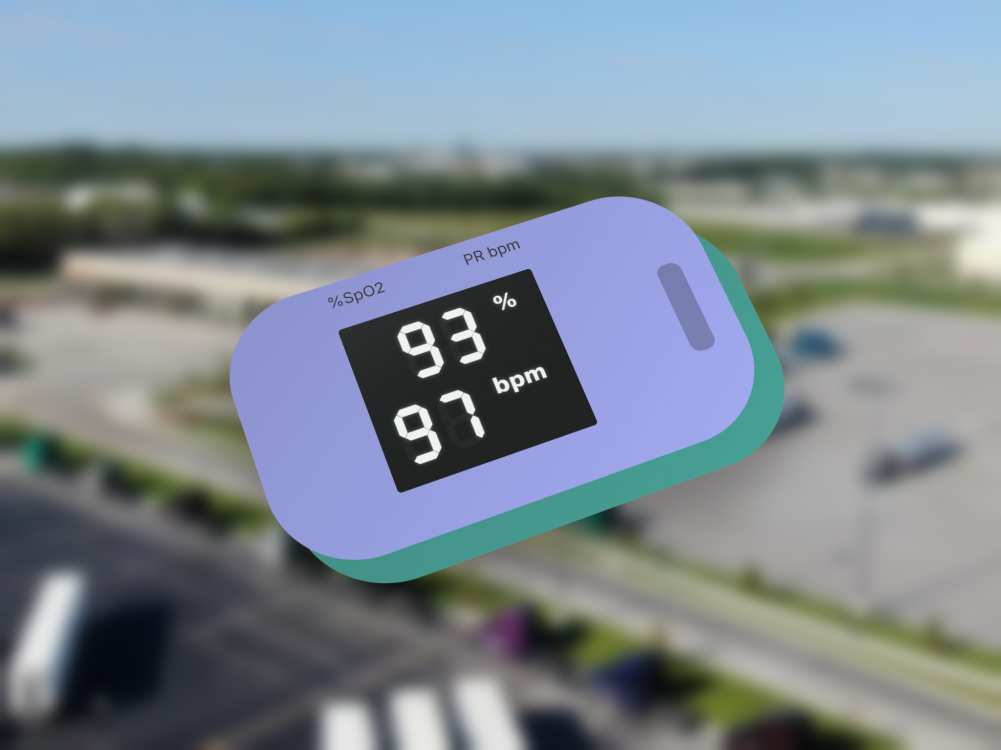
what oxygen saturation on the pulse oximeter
93 %
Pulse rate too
97 bpm
